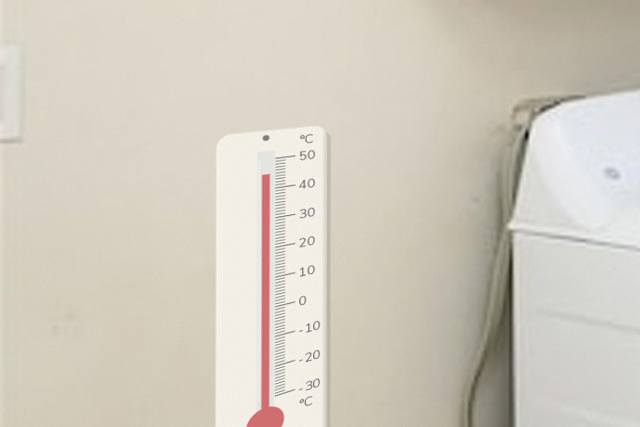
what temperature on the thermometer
45 °C
